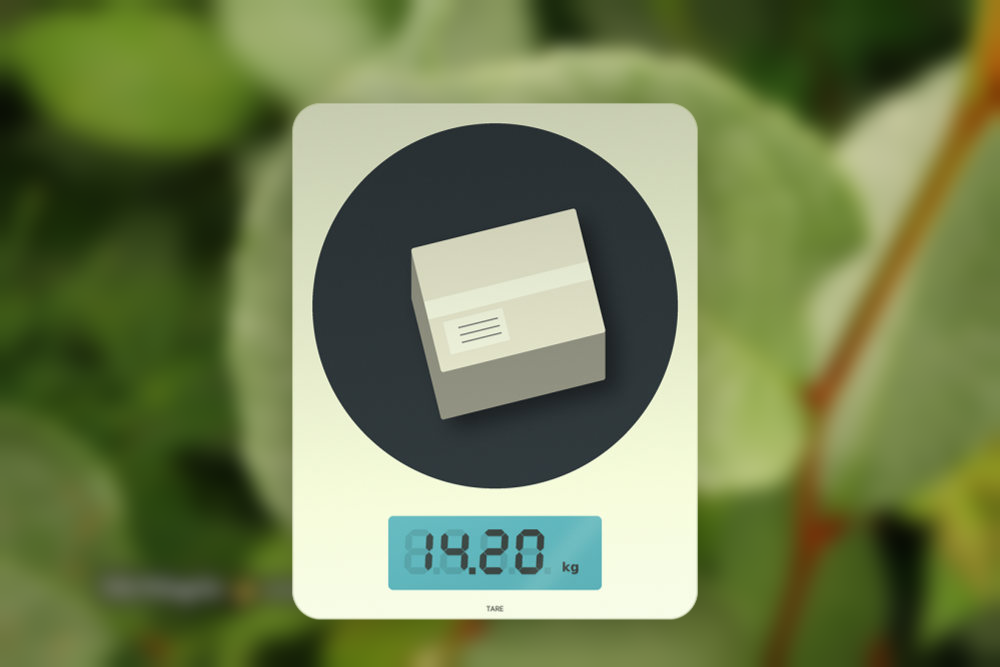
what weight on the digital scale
14.20 kg
